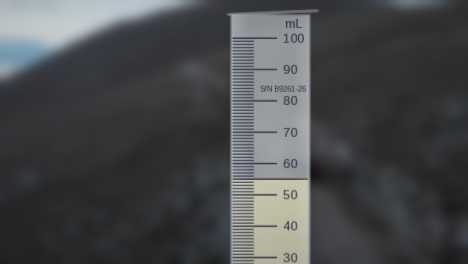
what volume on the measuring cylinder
55 mL
